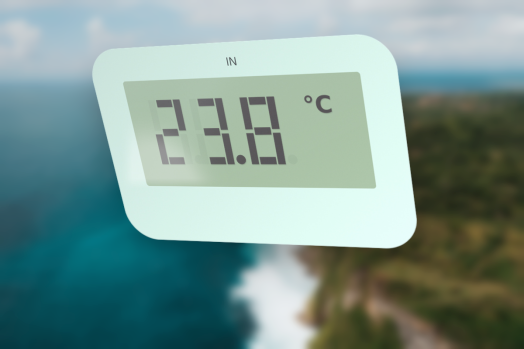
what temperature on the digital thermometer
23.8 °C
